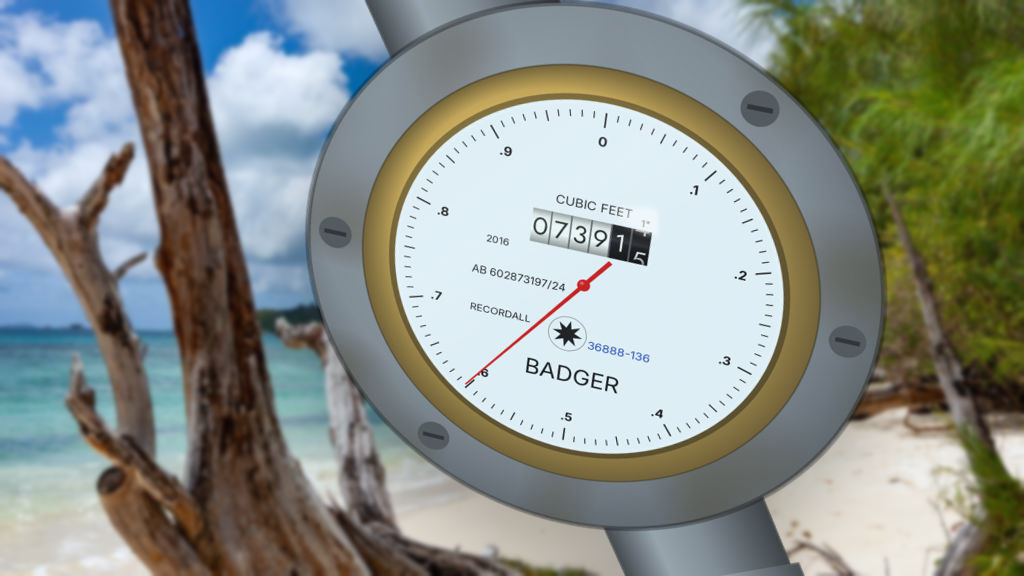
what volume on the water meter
73914.60 ft³
